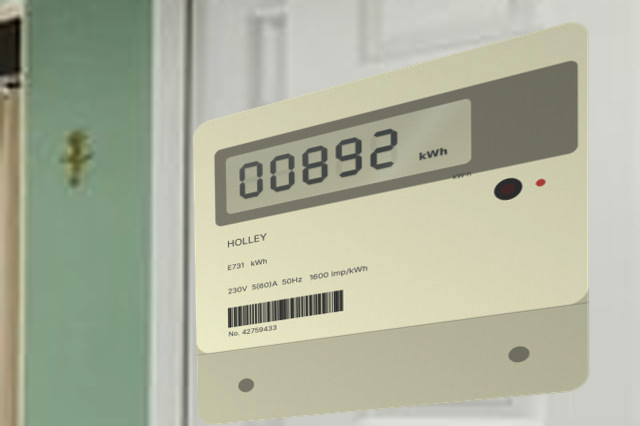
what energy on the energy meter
892 kWh
